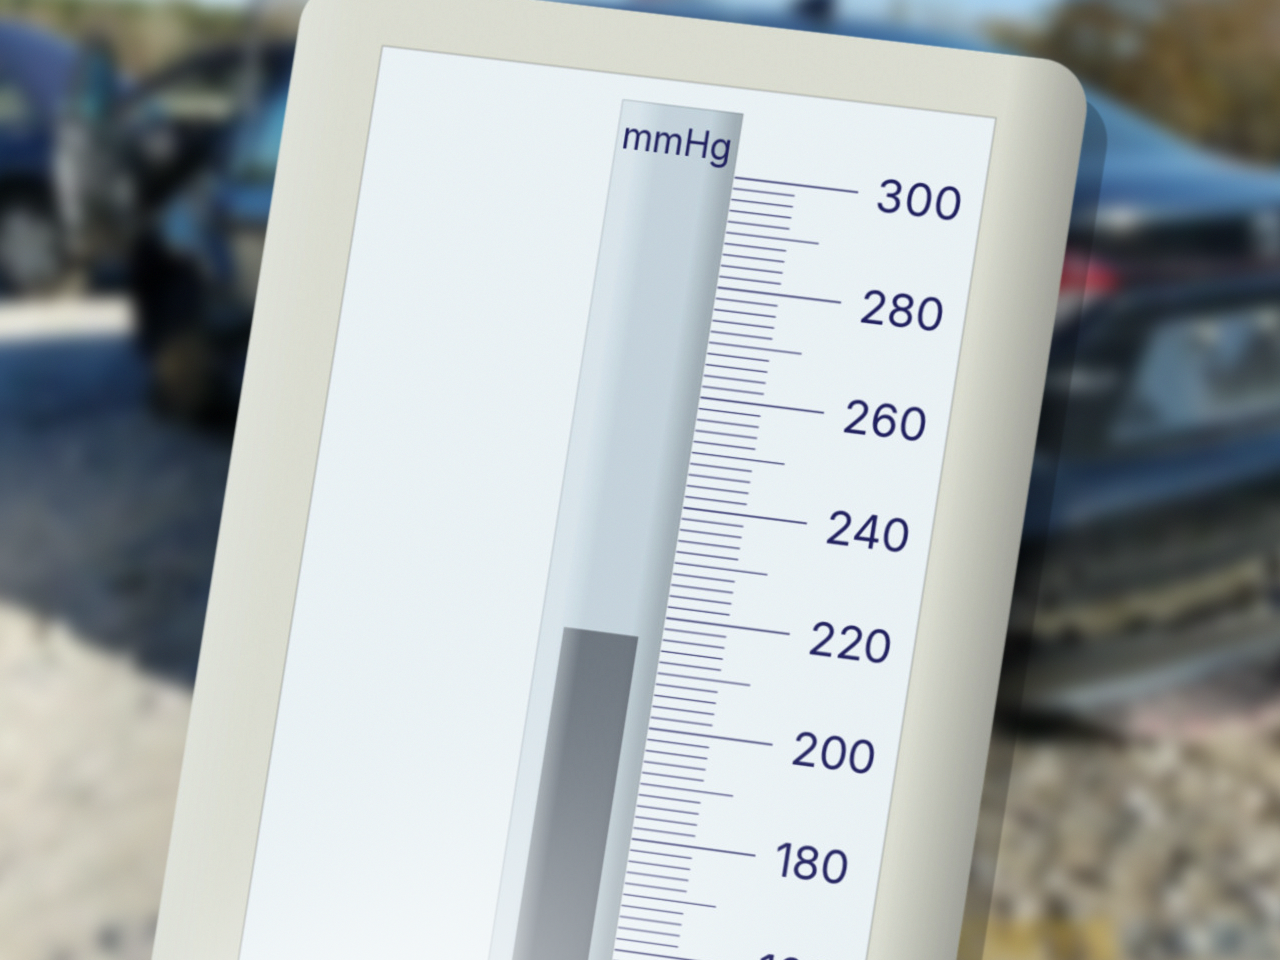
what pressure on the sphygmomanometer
216 mmHg
